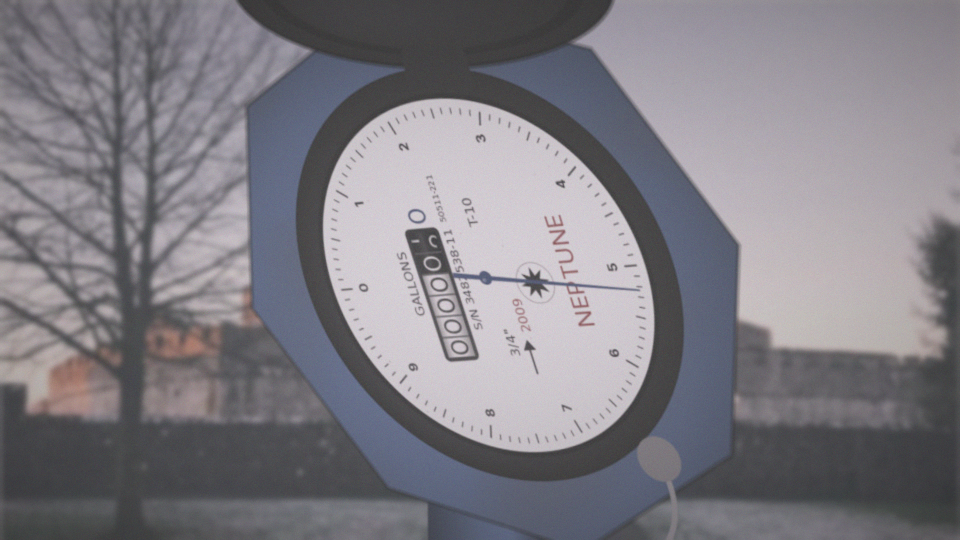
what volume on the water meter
15.2 gal
